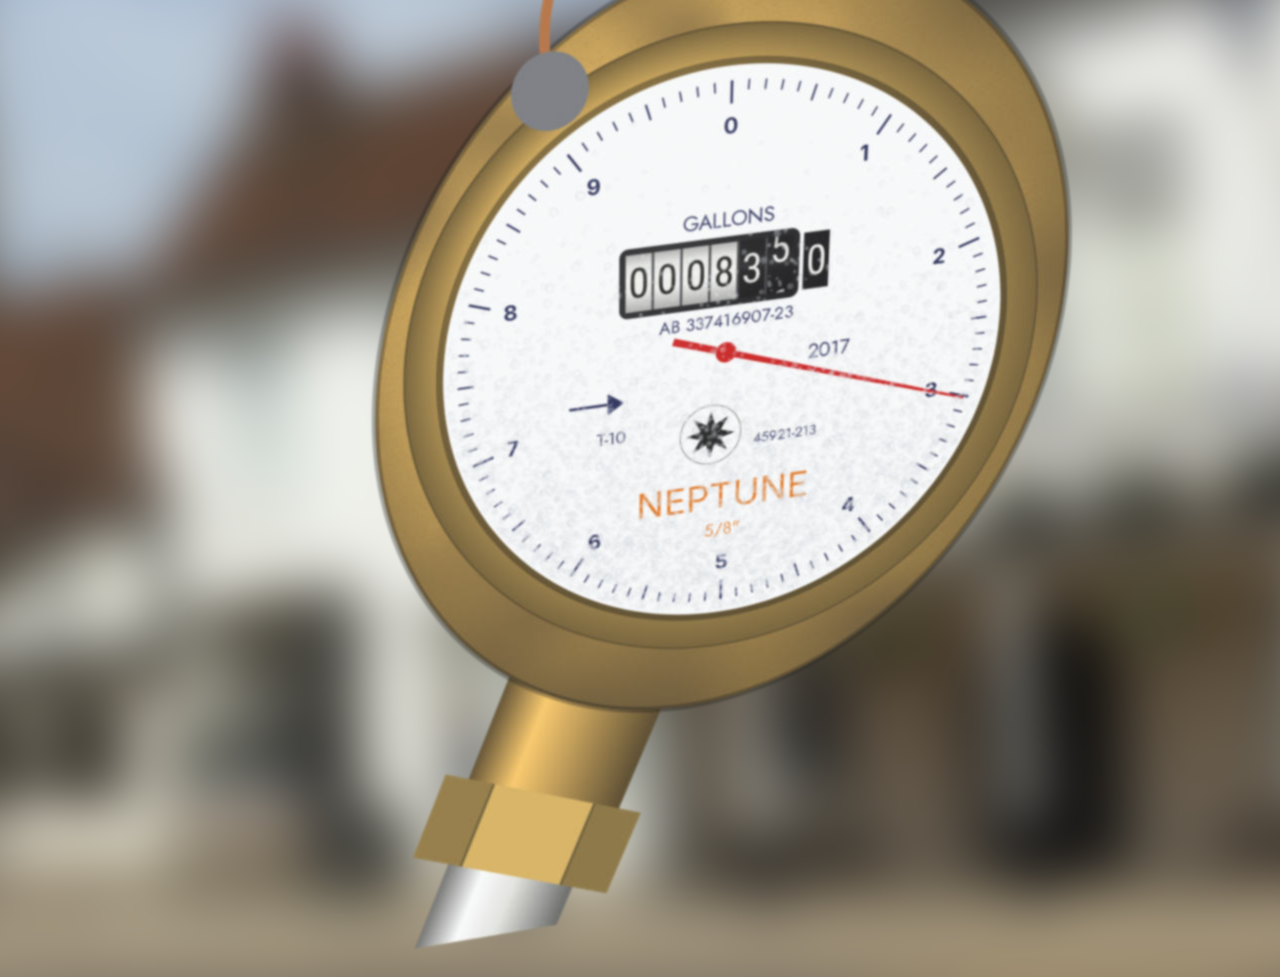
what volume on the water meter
8353.0 gal
